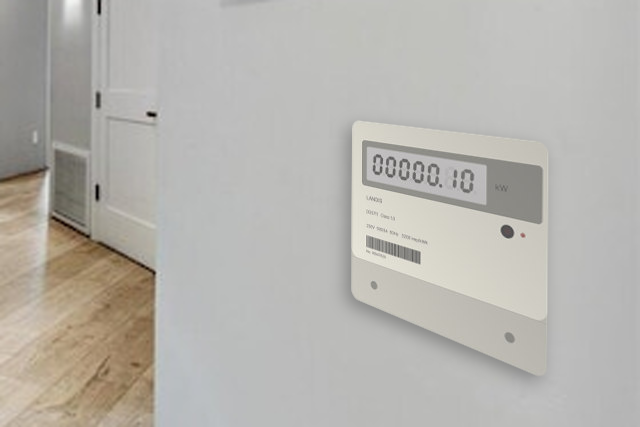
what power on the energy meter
0.10 kW
